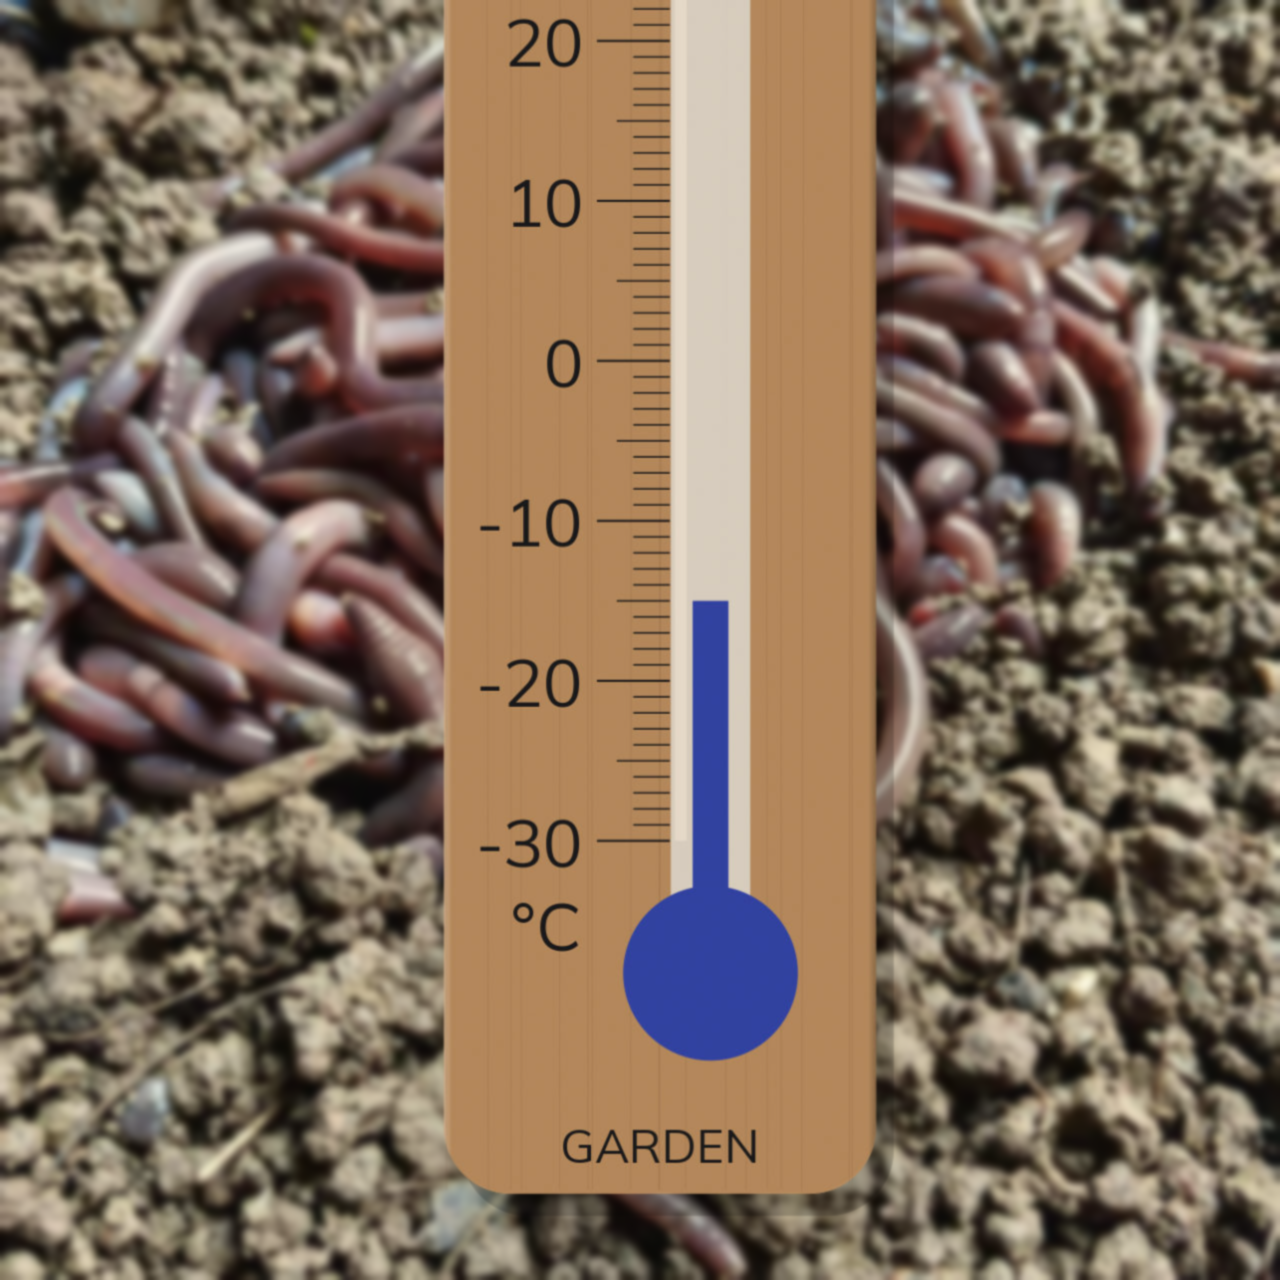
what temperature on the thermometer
-15 °C
